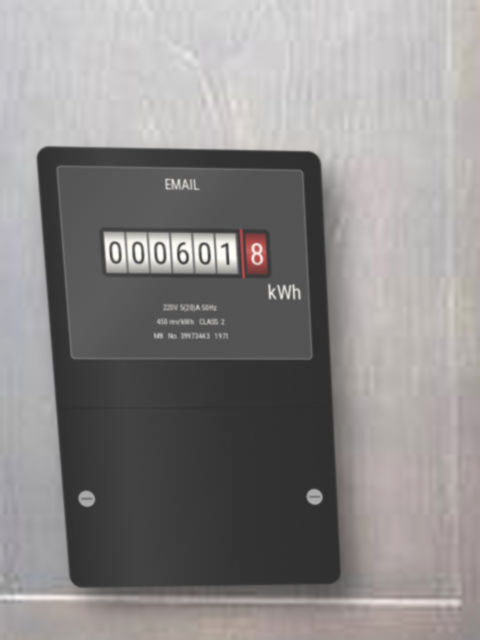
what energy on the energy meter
601.8 kWh
